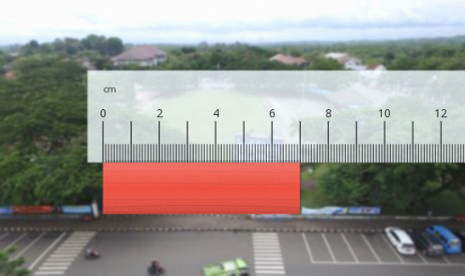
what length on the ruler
7 cm
